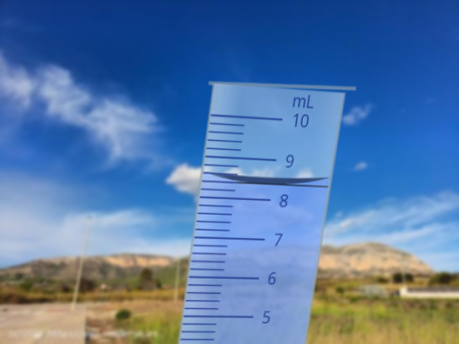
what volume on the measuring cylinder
8.4 mL
